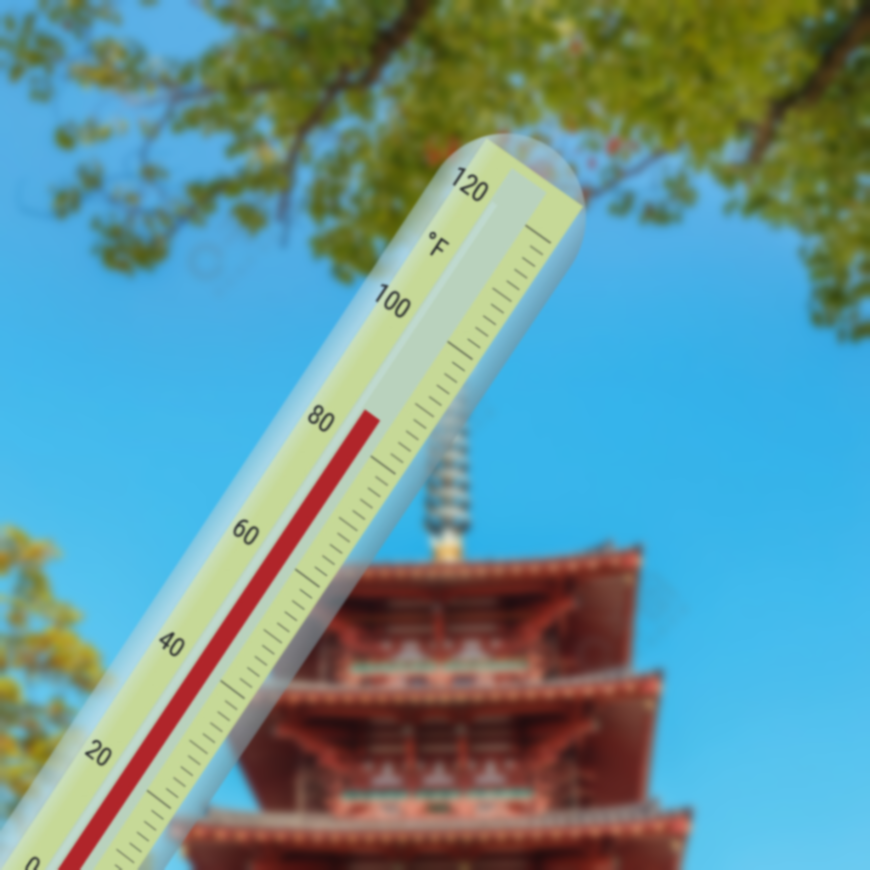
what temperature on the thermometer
85 °F
